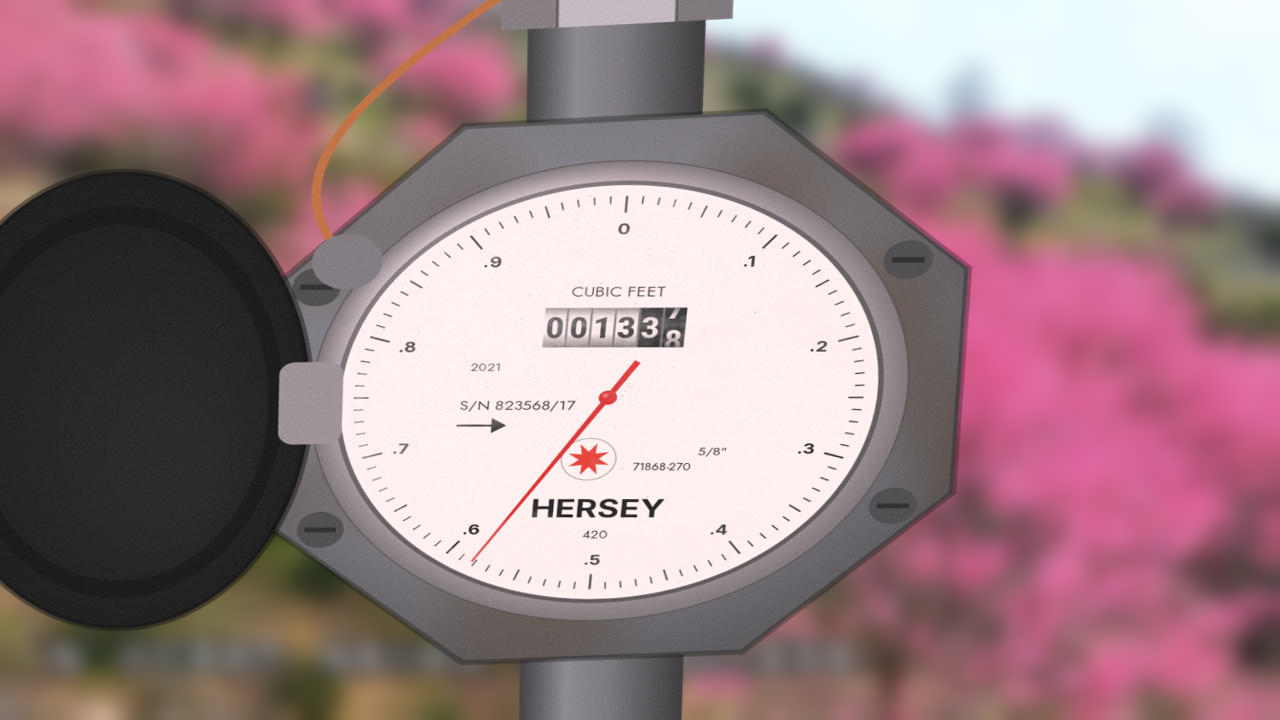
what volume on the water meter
1337.58 ft³
